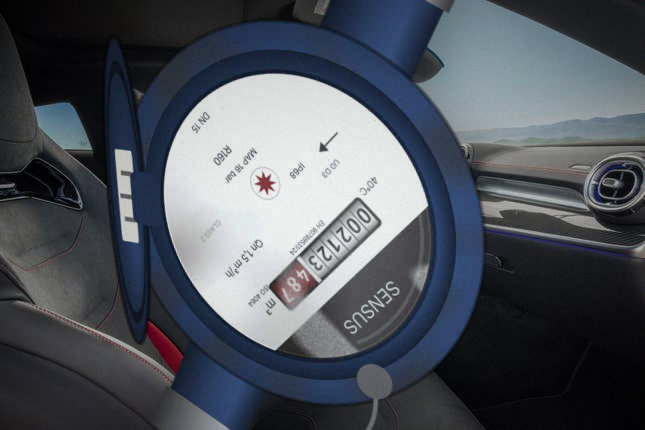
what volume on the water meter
2123.487 m³
